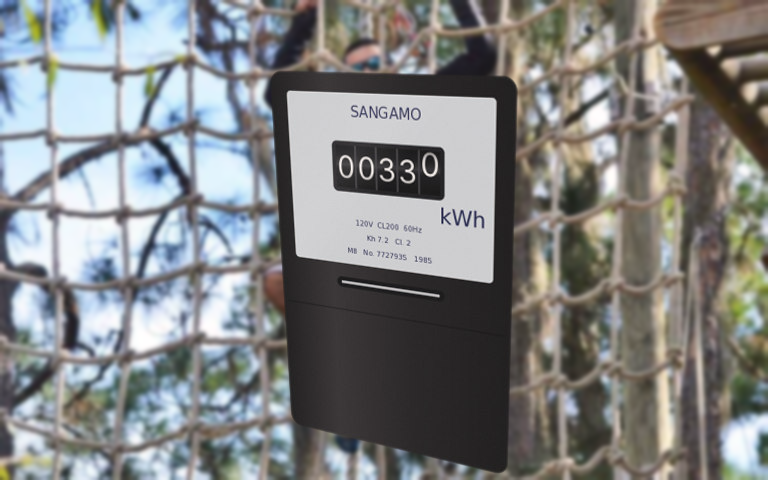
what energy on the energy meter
330 kWh
